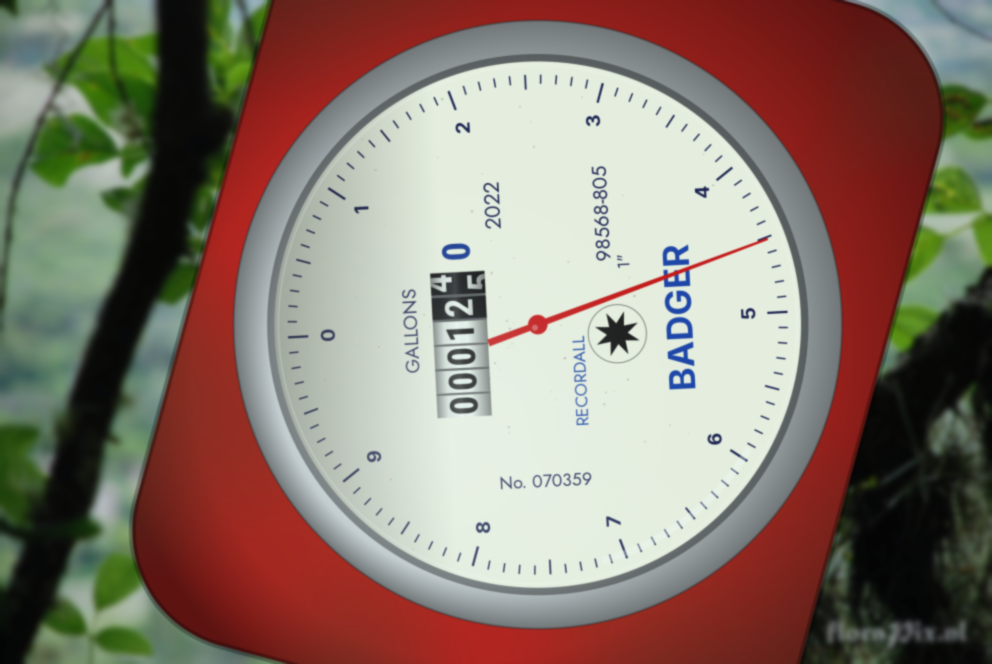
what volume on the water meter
1244.5 gal
